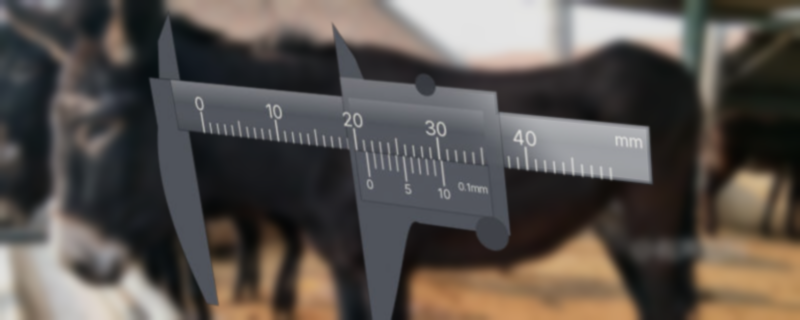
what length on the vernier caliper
21.2 mm
